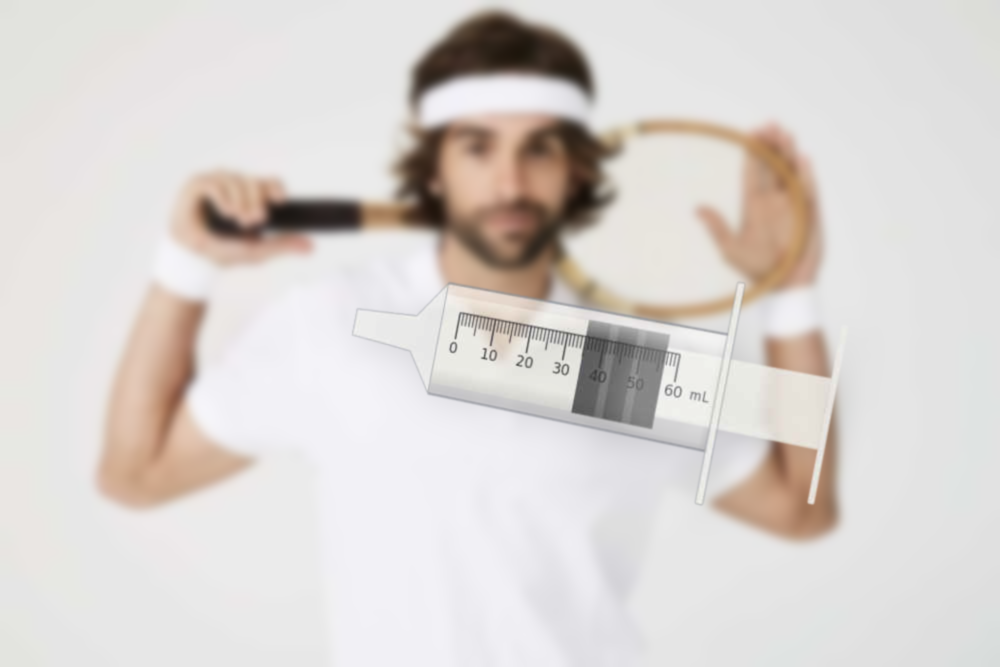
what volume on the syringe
35 mL
